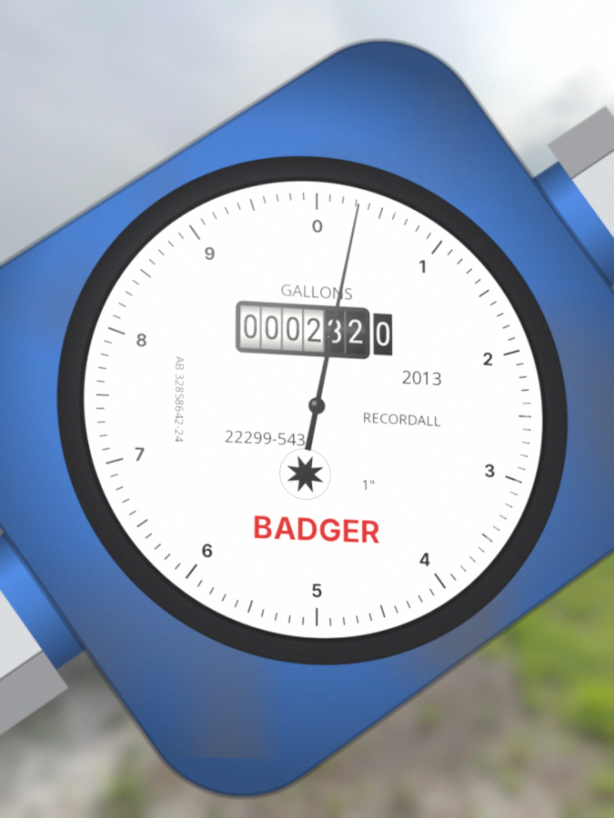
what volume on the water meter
2320.3 gal
